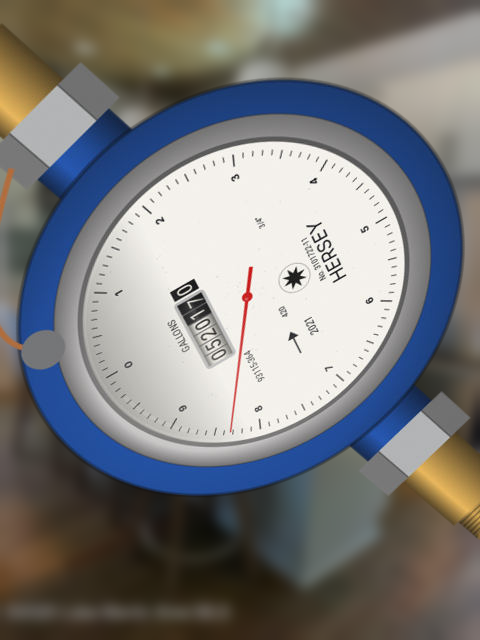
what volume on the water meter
520168.3 gal
